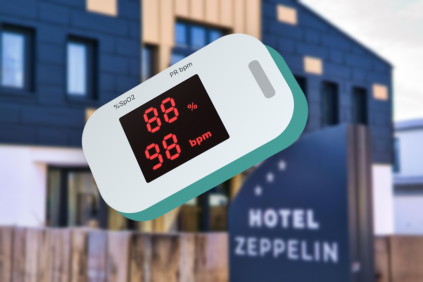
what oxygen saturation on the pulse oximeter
88 %
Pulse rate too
98 bpm
